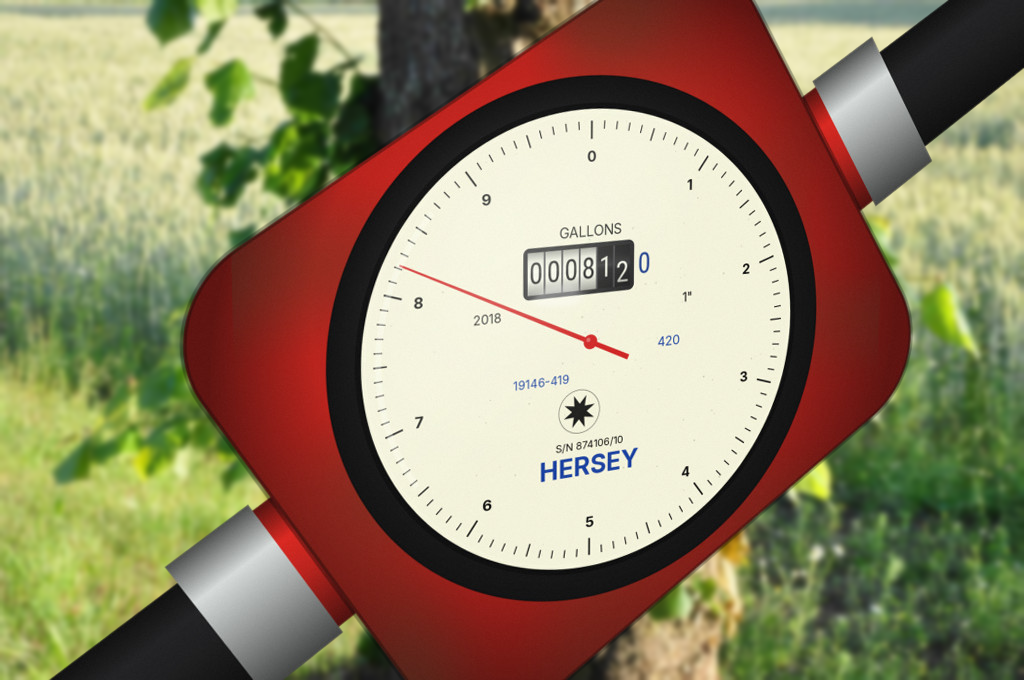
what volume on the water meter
8118.2 gal
